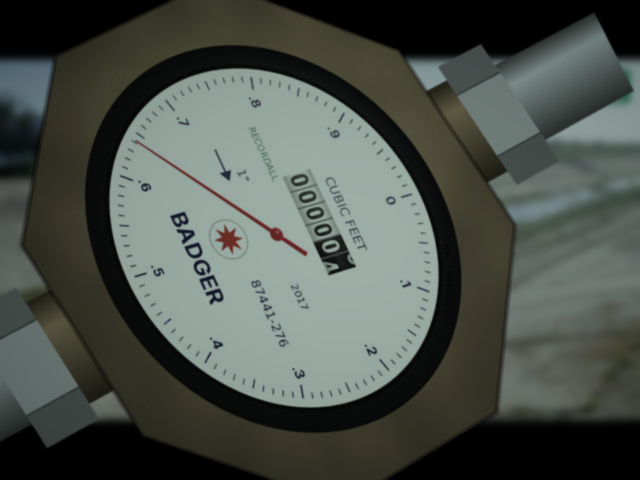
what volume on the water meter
3.64 ft³
